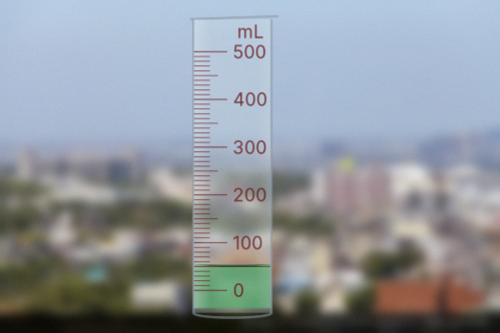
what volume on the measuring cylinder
50 mL
